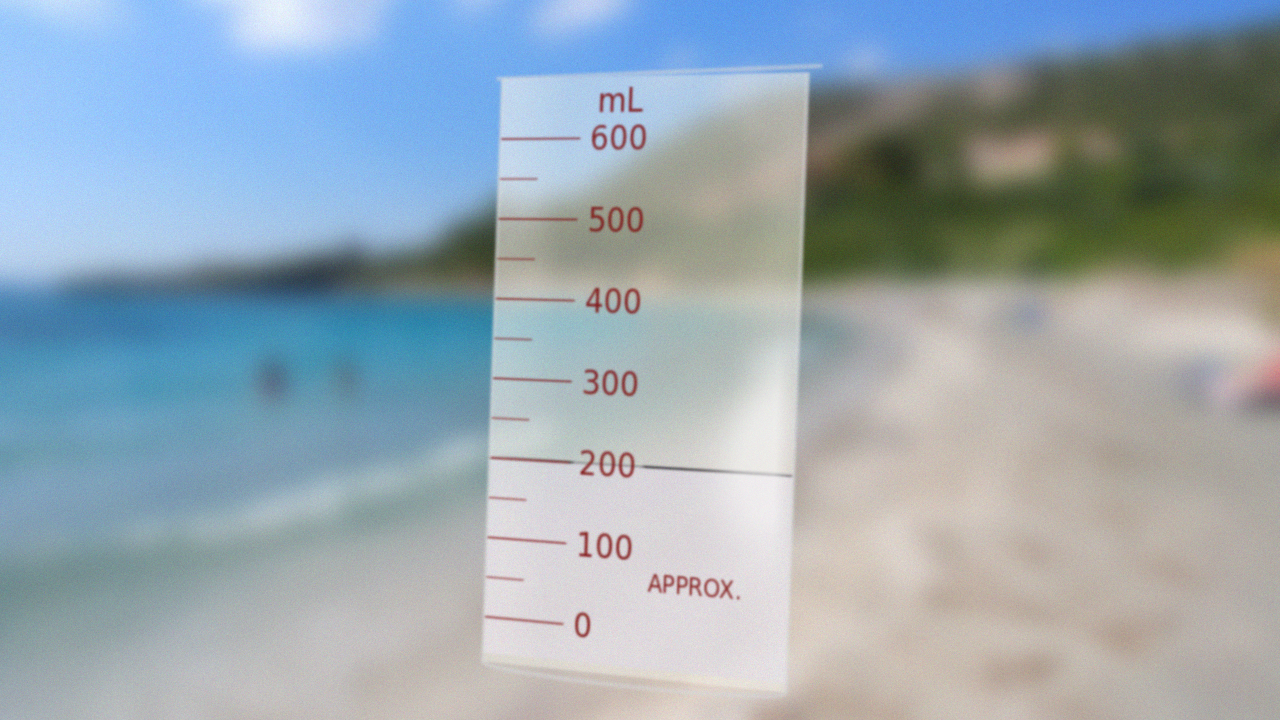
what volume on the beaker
200 mL
